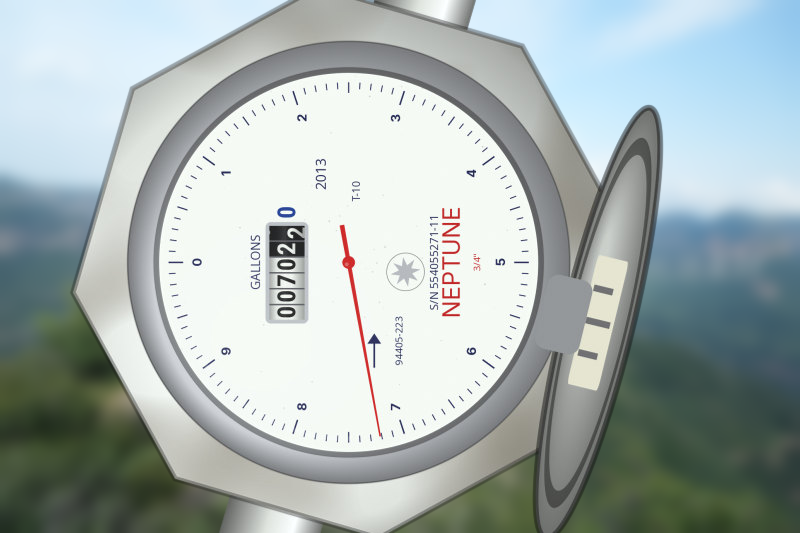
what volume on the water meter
70217.2 gal
